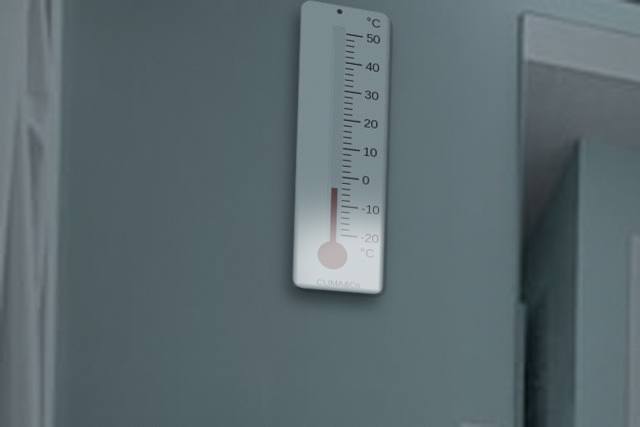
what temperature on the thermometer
-4 °C
